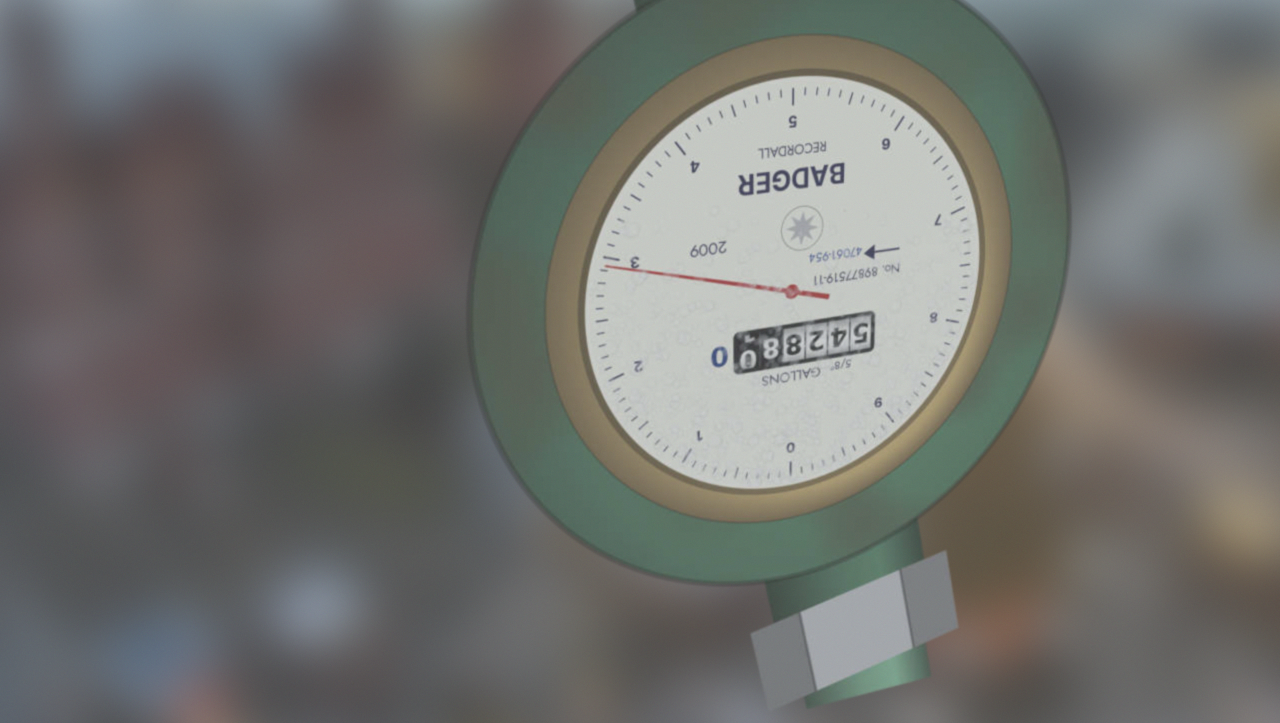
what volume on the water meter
5428802.9 gal
